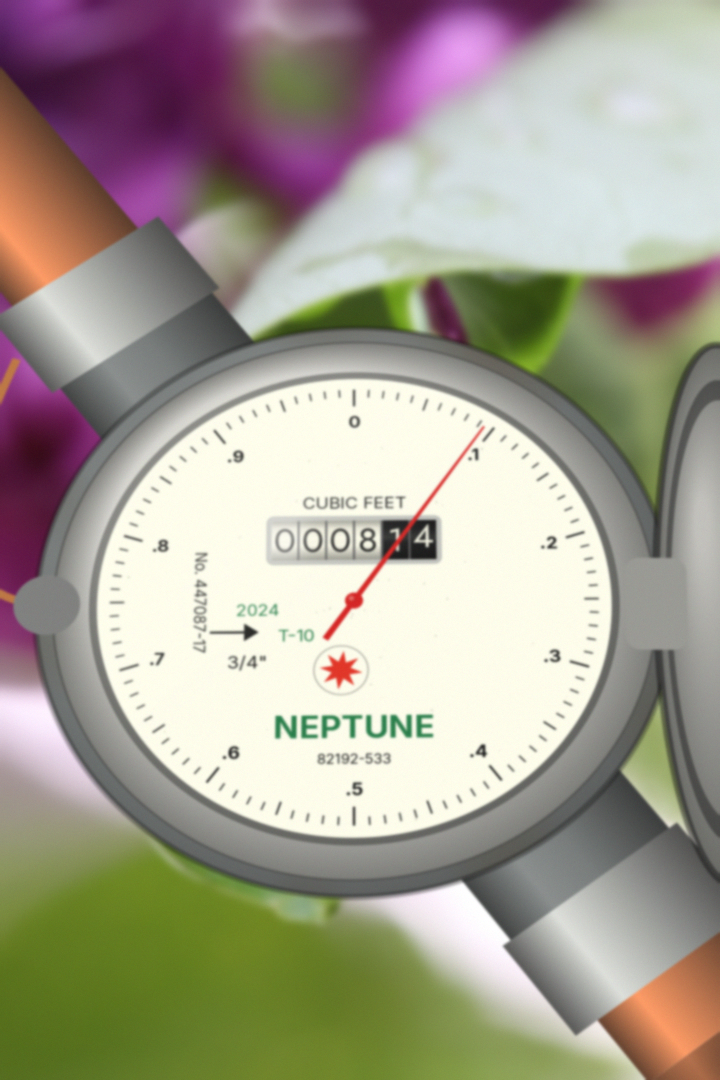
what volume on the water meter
814.09 ft³
